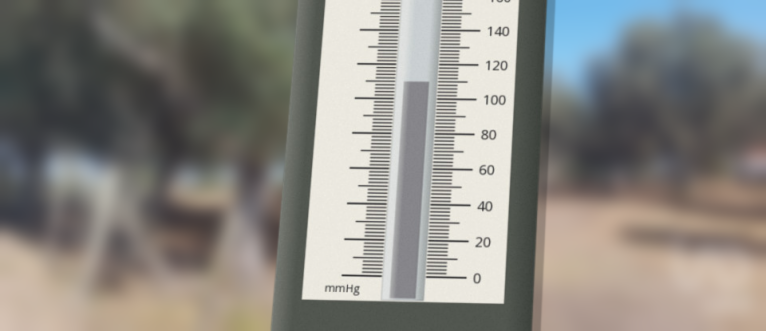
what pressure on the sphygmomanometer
110 mmHg
